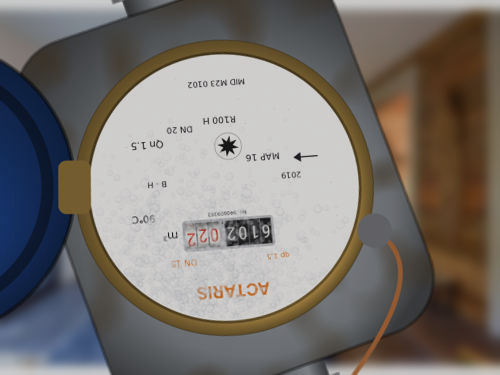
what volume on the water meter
6102.022 m³
